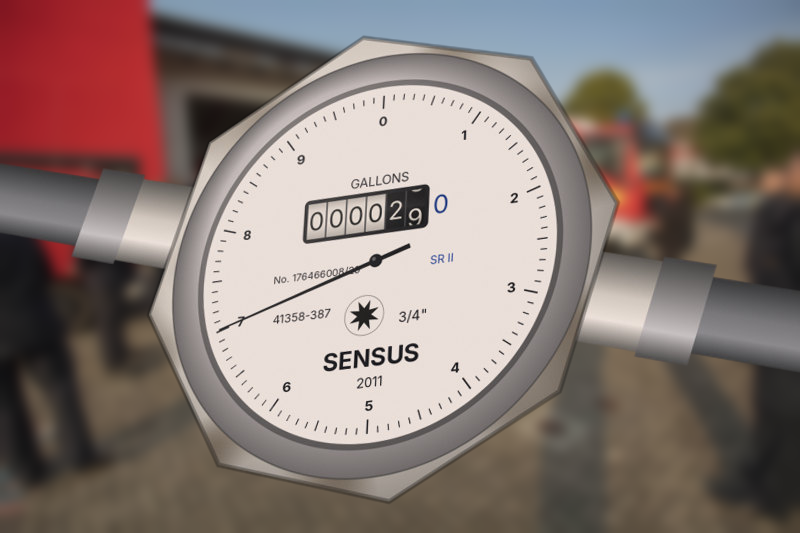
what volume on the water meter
287.0 gal
